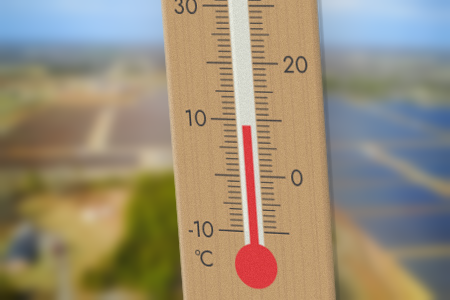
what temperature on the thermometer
9 °C
